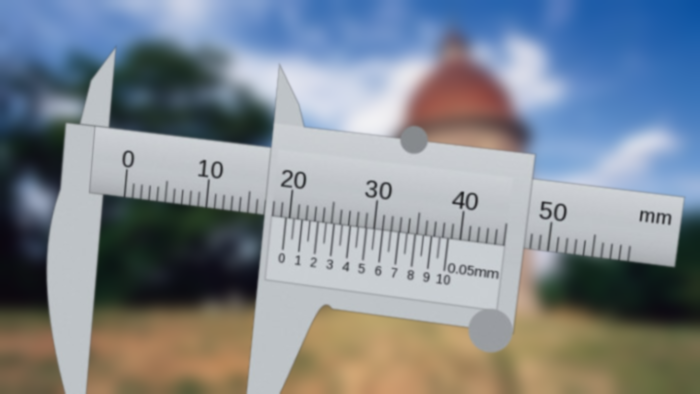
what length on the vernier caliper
19.6 mm
